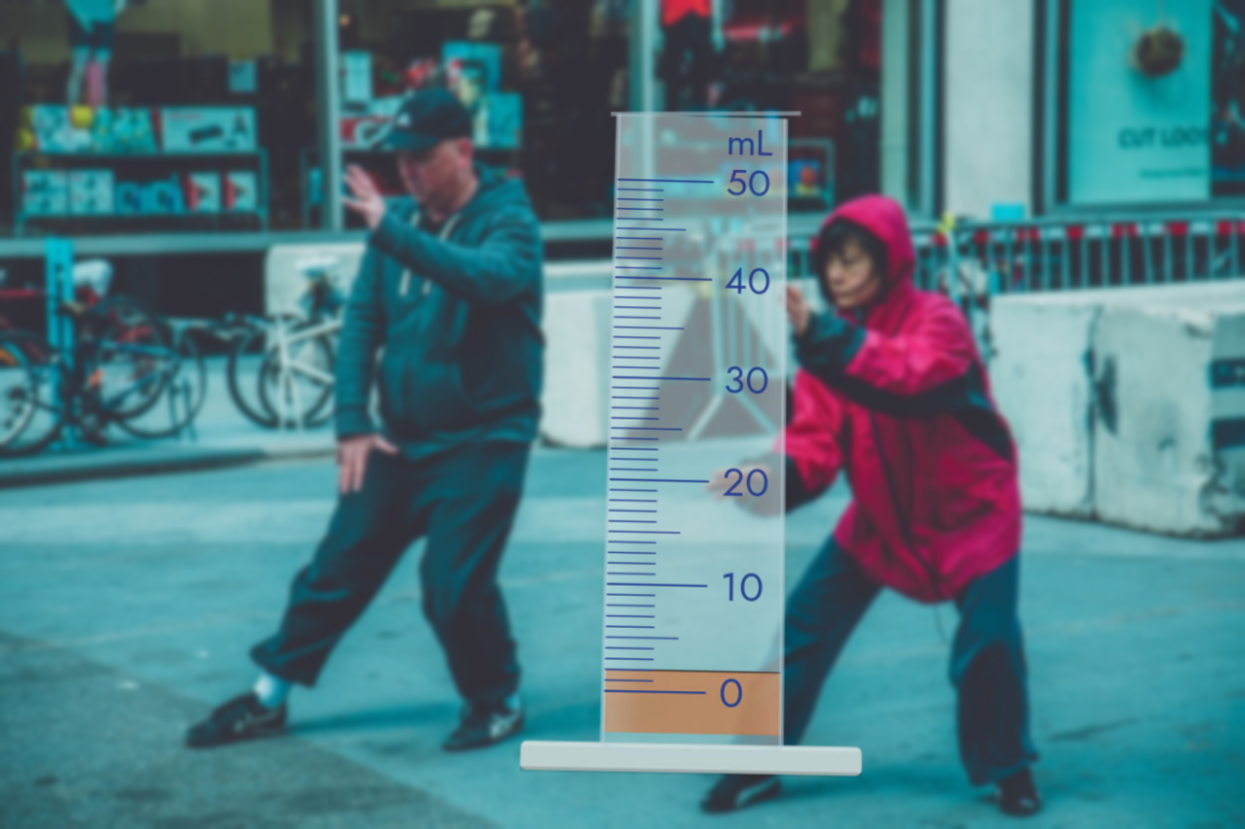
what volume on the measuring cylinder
2 mL
